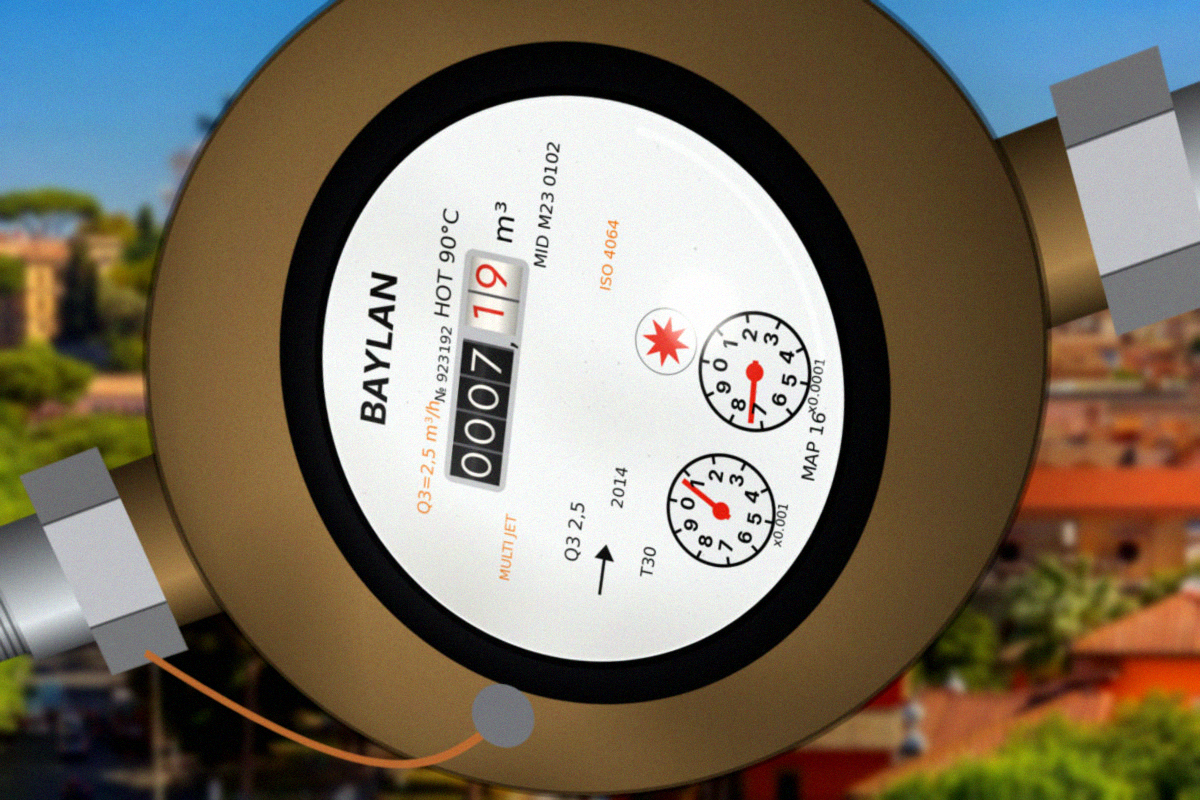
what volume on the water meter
7.1907 m³
